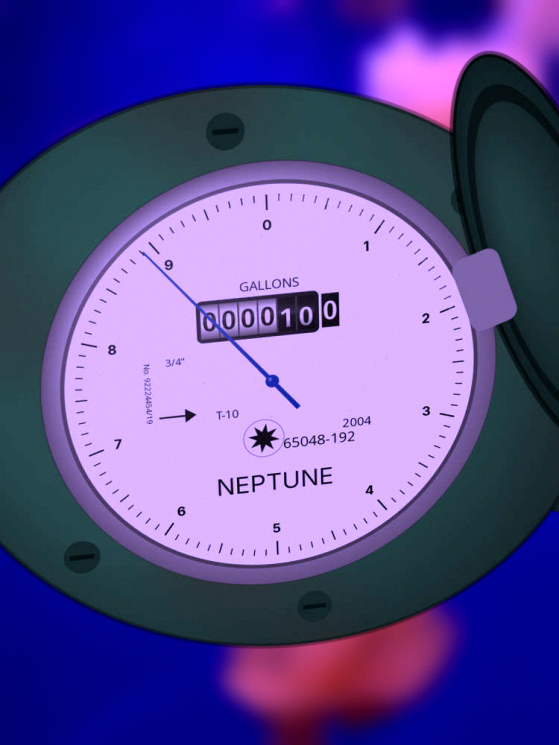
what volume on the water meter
98.9 gal
